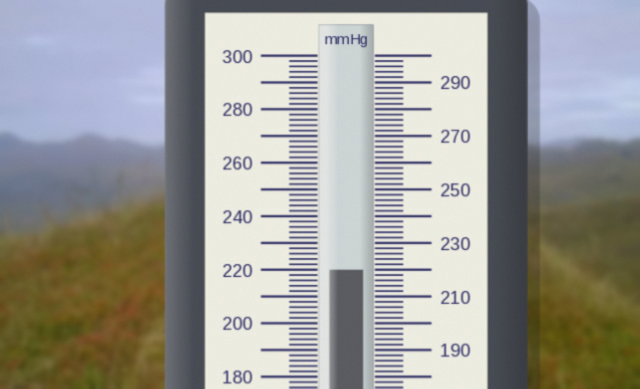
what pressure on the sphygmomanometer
220 mmHg
